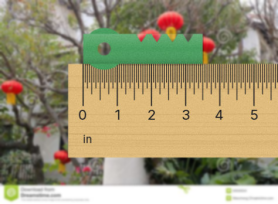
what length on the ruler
3.5 in
